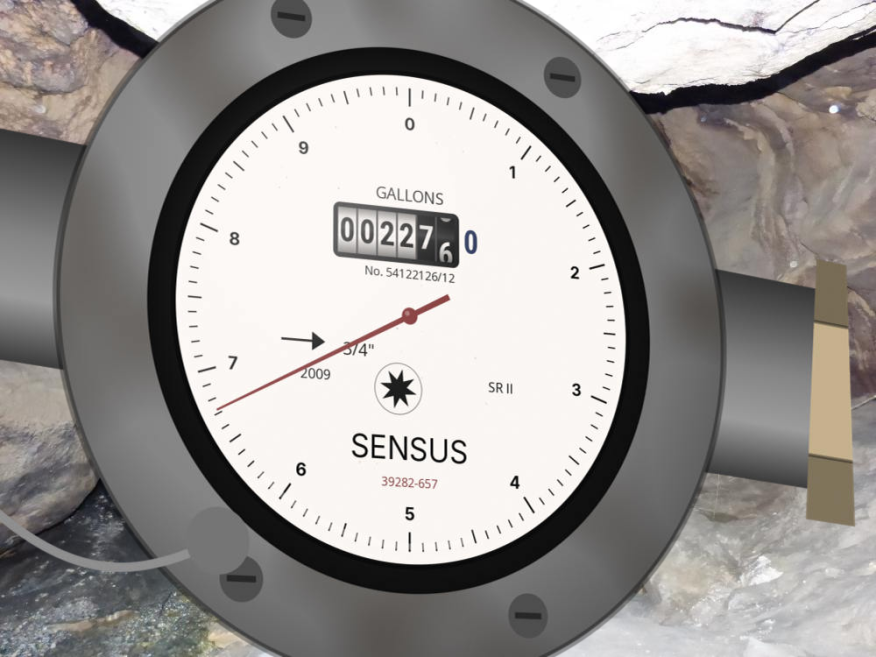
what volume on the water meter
22756.7 gal
